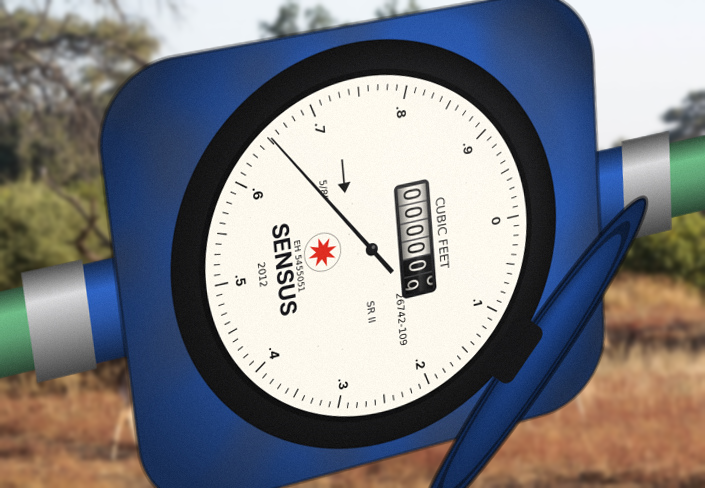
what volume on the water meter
8.65 ft³
